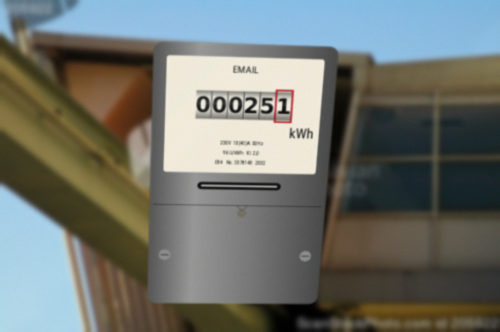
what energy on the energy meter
25.1 kWh
